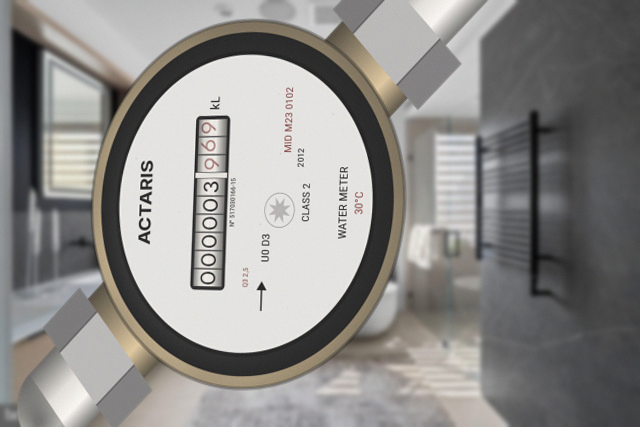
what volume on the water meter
3.969 kL
